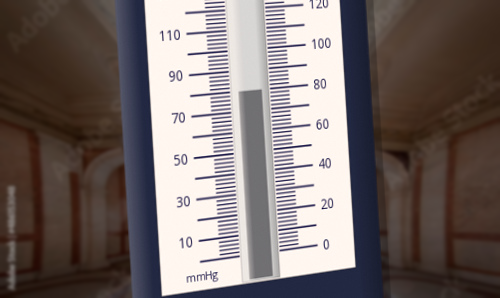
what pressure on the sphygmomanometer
80 mmHg
